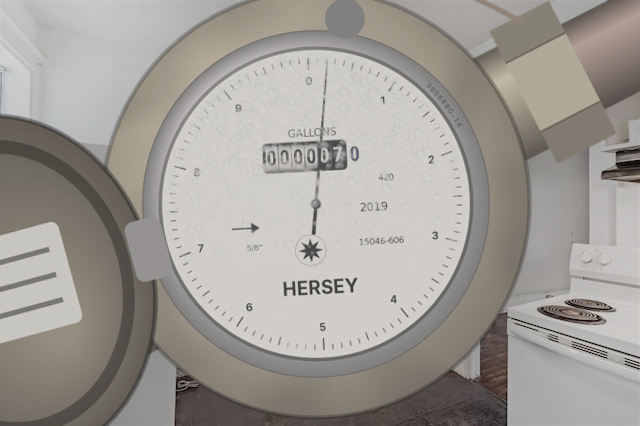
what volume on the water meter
70.2 gal
